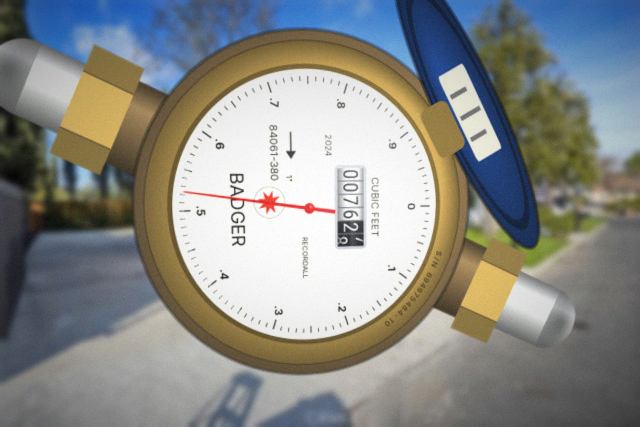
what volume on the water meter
7627.52 ft³
